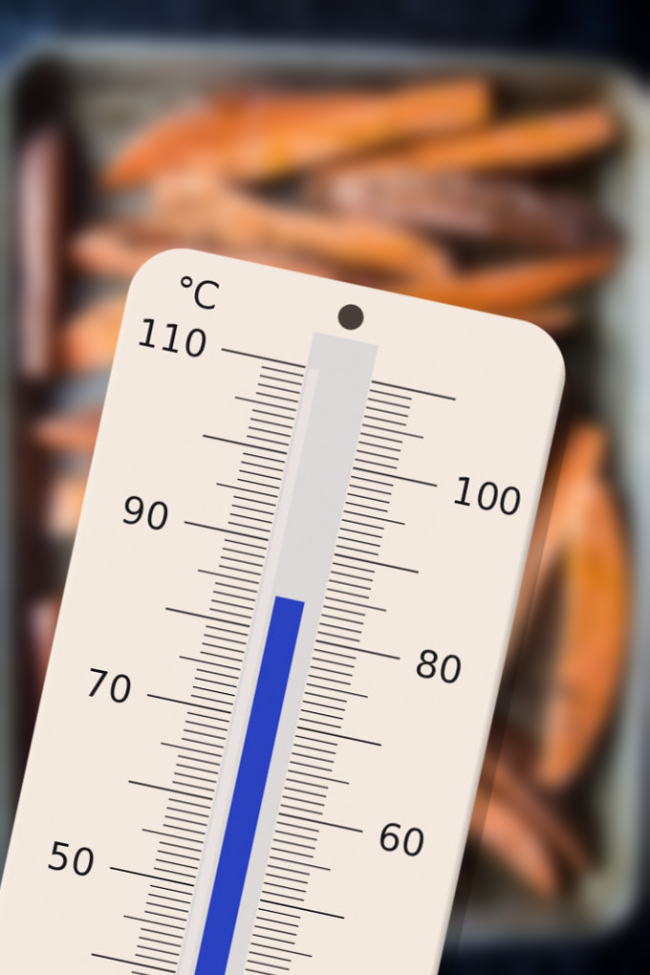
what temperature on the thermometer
84 °C
